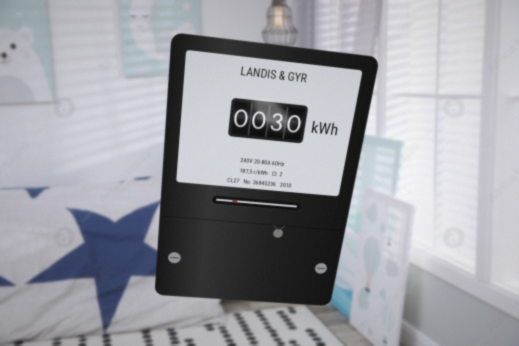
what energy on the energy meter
30 kWh
